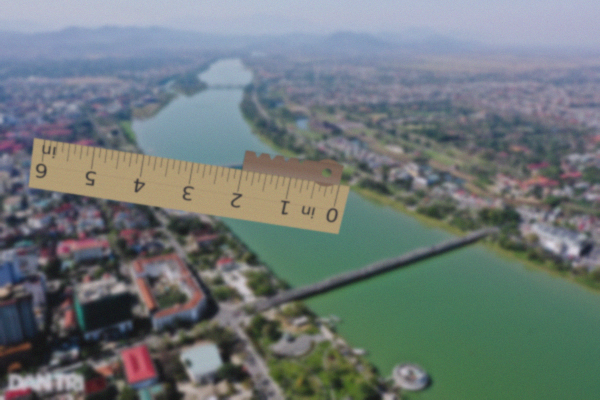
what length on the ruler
2 in
